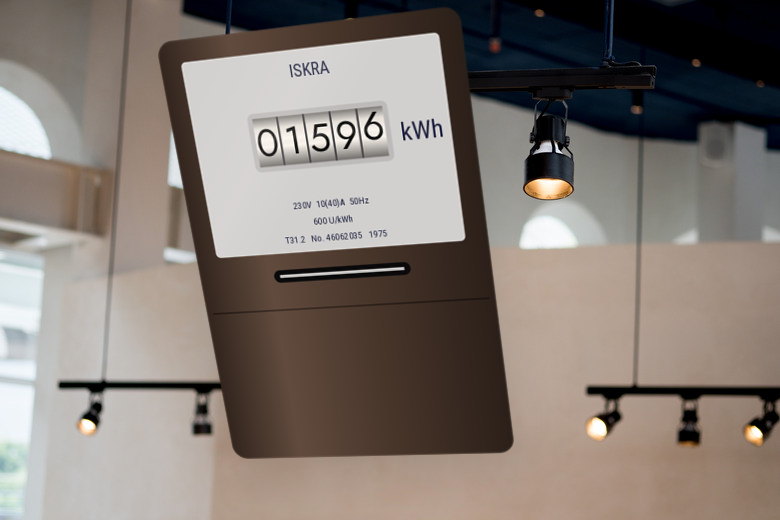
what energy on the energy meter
1596 kWh
